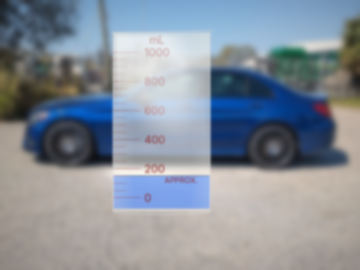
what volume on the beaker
150 mL
